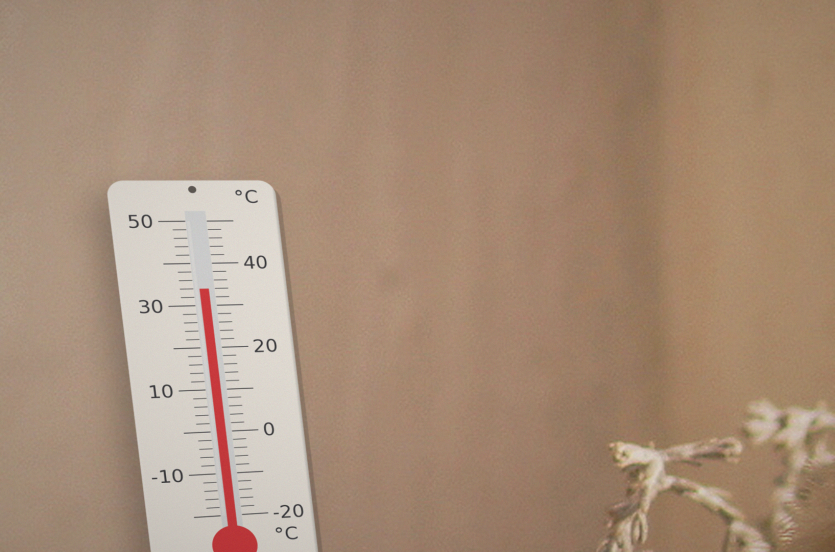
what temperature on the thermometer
34 °C
